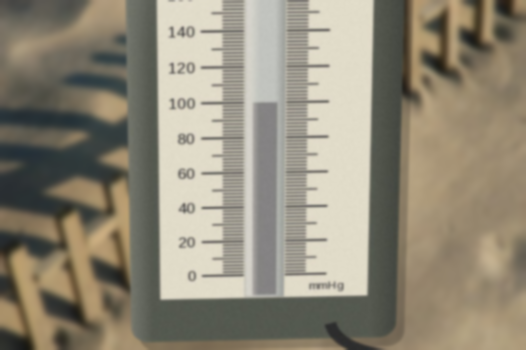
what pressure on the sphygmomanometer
100 mmHg
